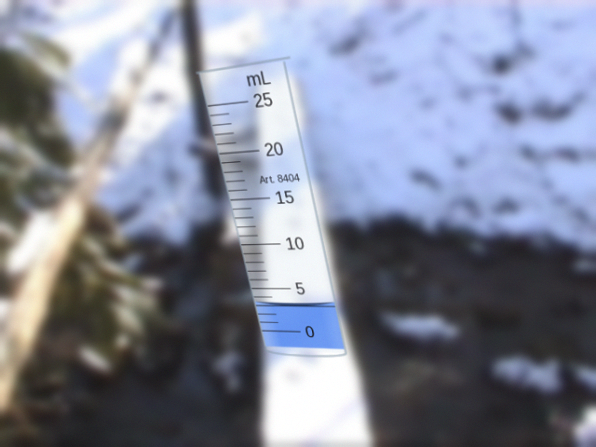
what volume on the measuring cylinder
3 mL
